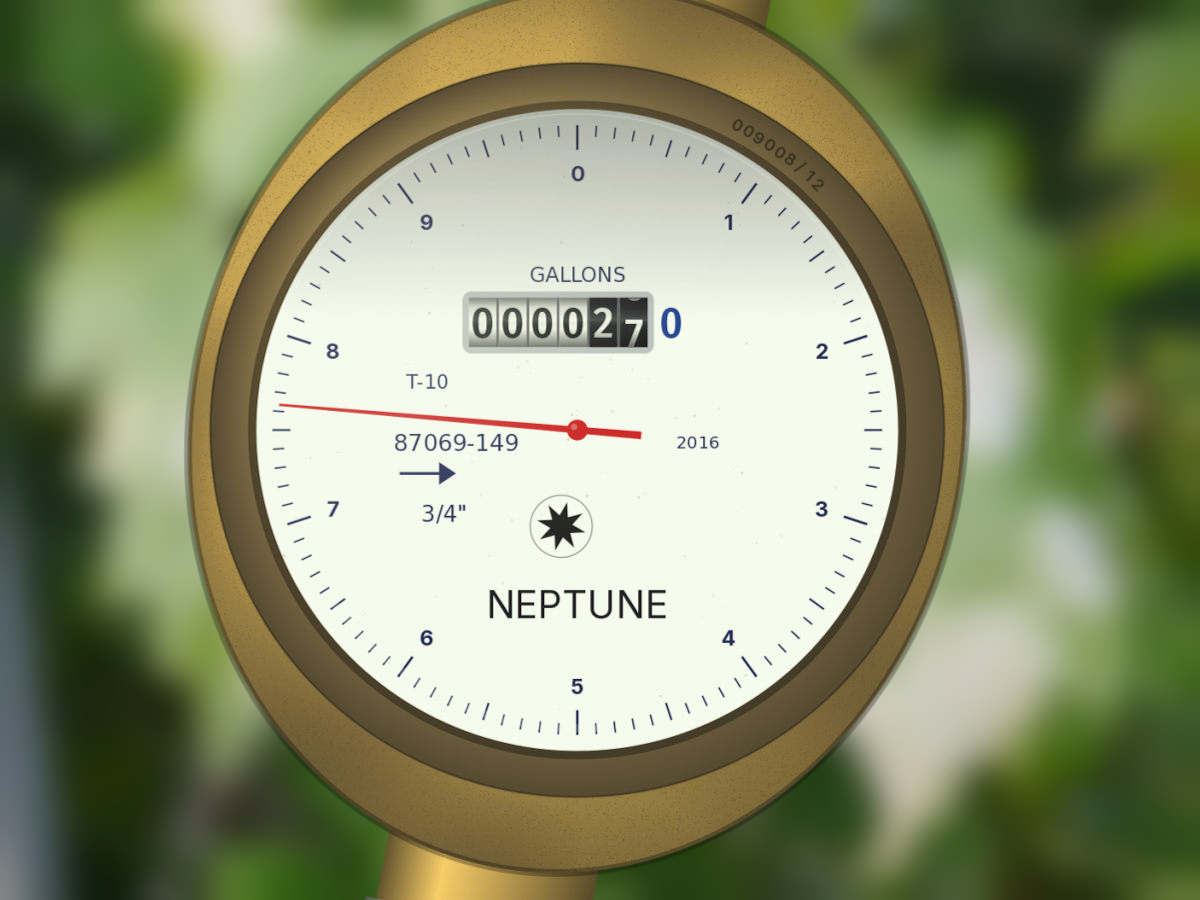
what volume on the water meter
267.6 gal
